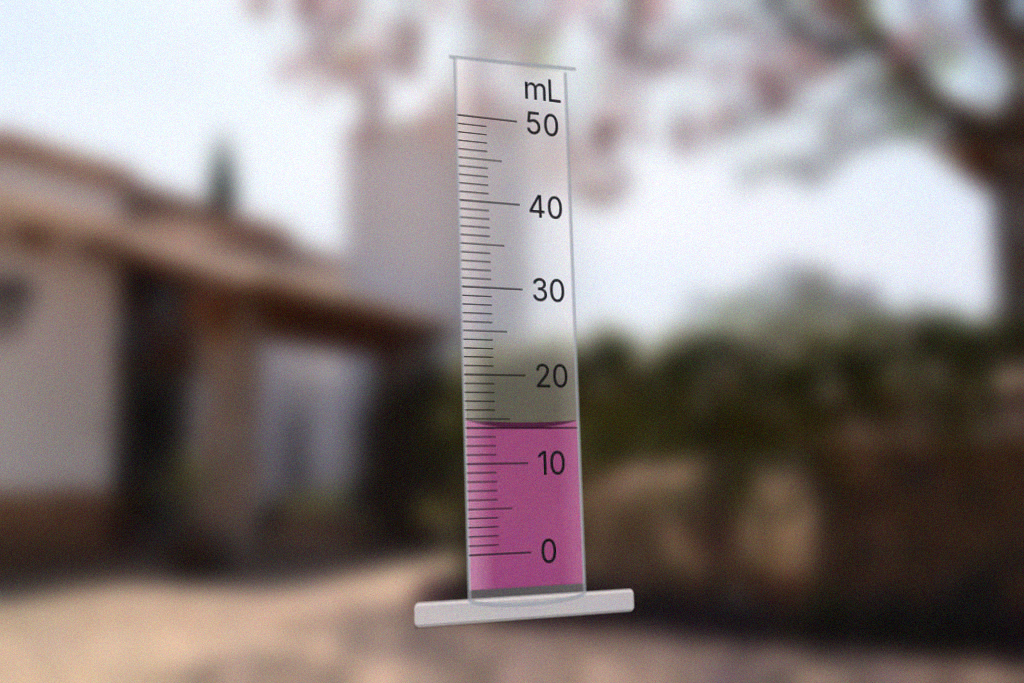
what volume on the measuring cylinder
14 mL
